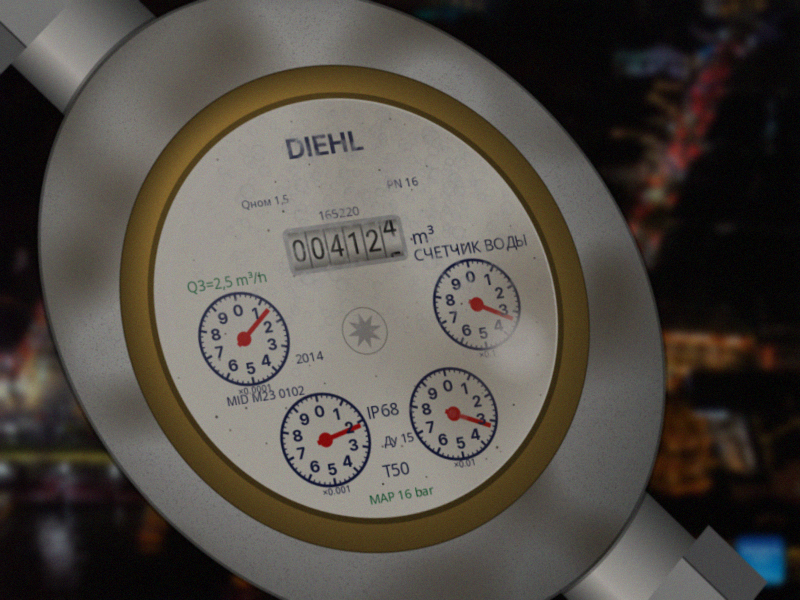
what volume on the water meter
4124.3321 m³
